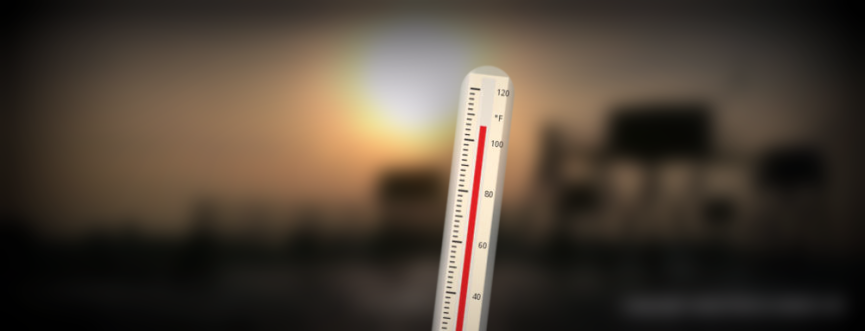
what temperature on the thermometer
106 °F
